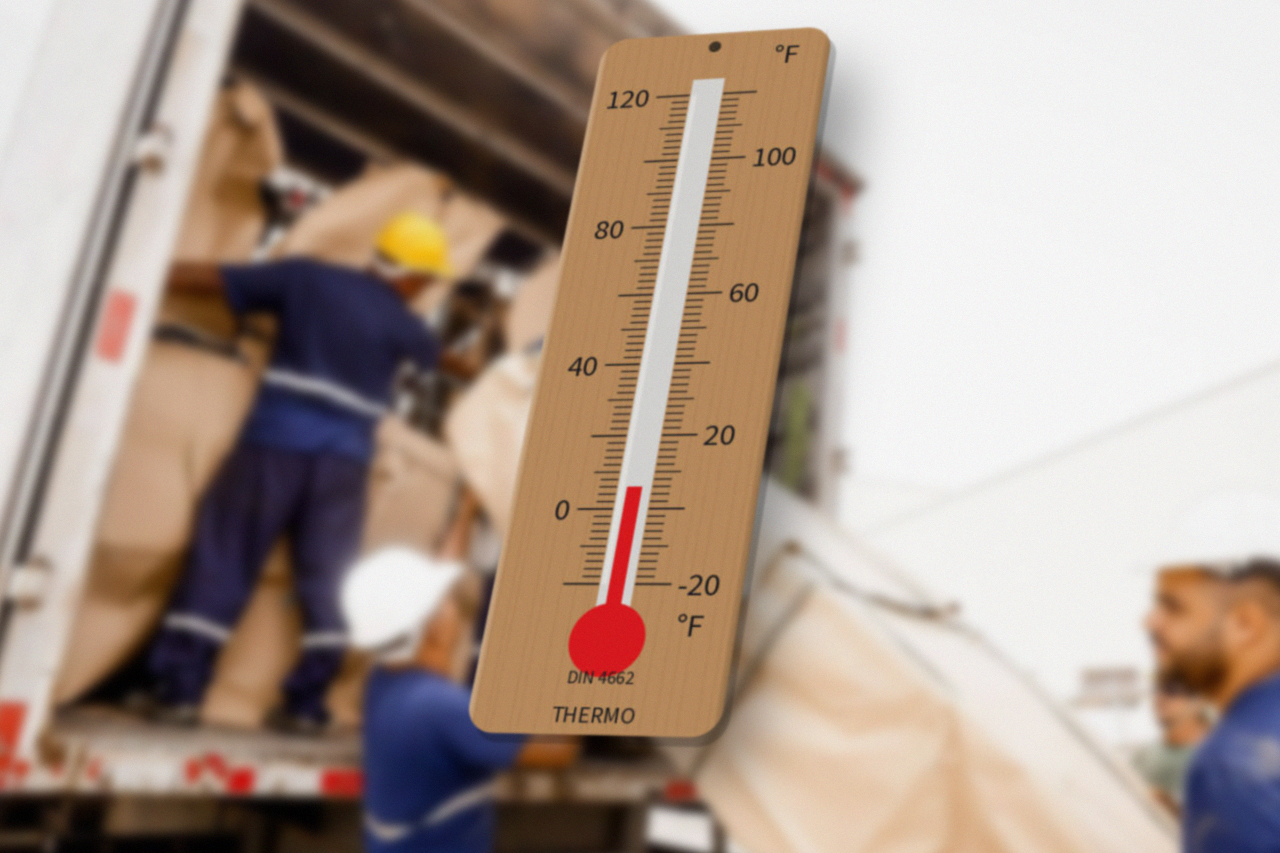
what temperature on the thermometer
6 °F
